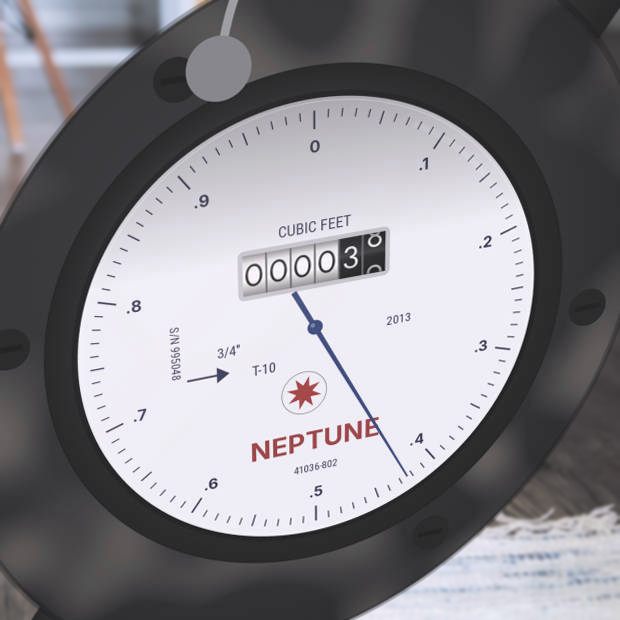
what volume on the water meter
38.42 ft³
